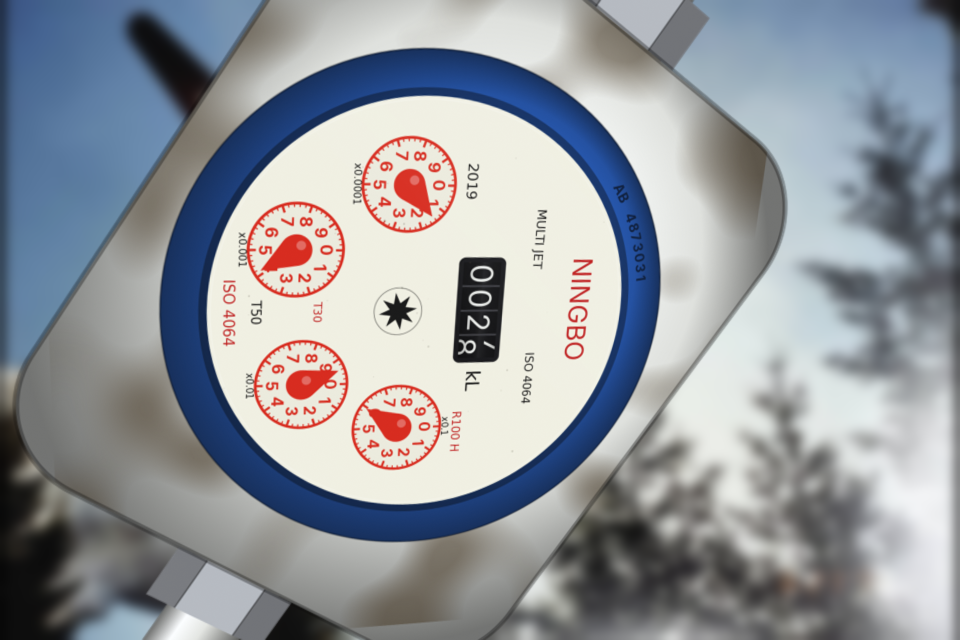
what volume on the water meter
27.5941 kL
